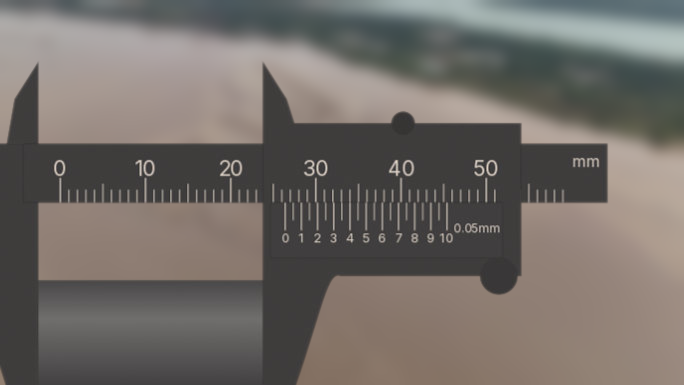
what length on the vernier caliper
26.4 mm
